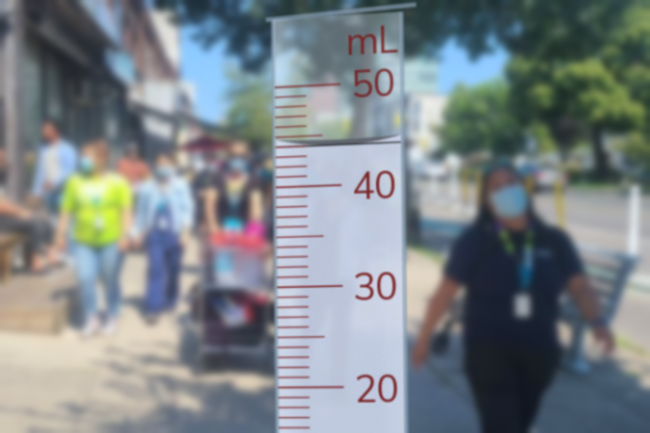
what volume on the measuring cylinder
44 mL
